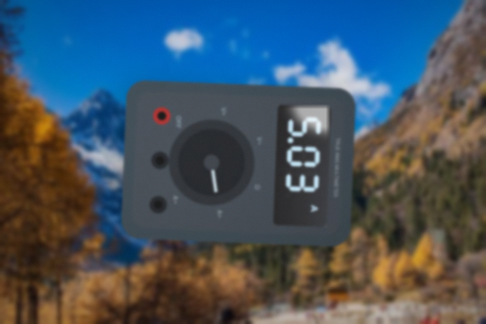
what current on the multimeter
5.03 A
